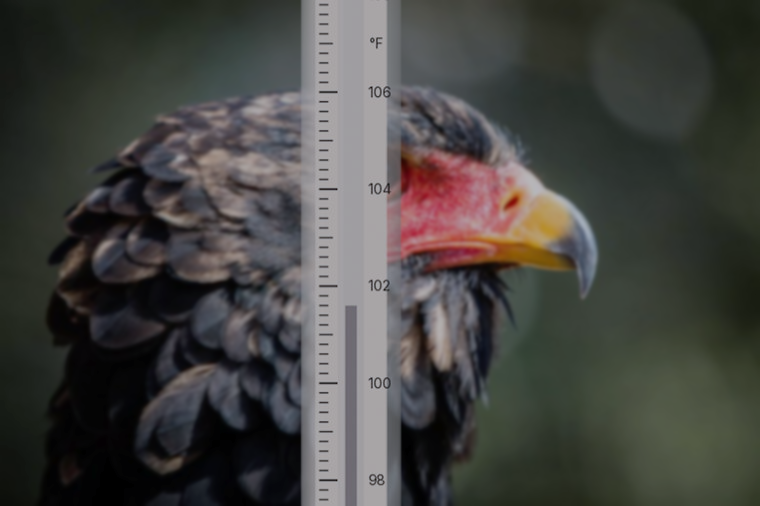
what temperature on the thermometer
101.6 °F
